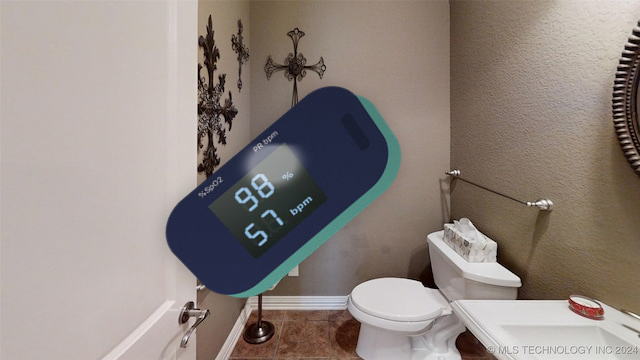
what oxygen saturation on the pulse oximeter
98 %
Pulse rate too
57 bpm
